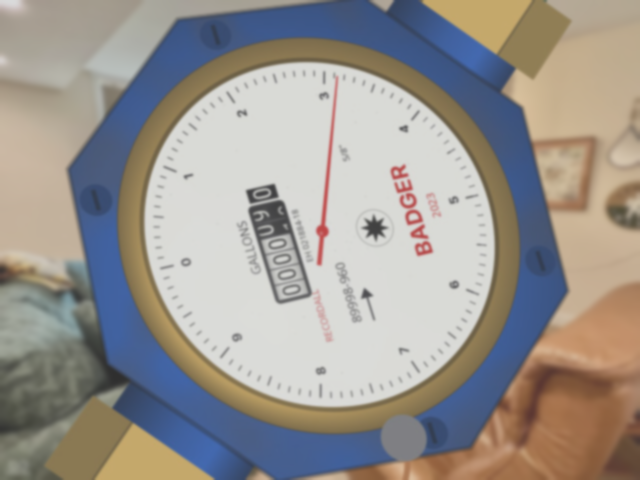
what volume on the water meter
93.1 gal
